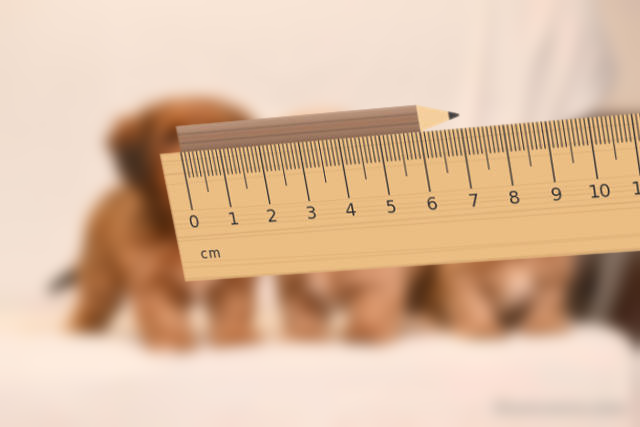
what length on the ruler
7 cm
